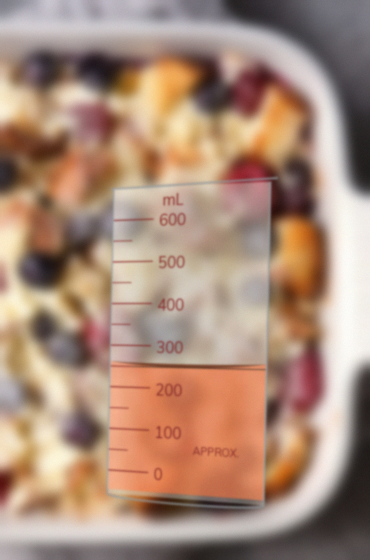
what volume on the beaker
250 mL
